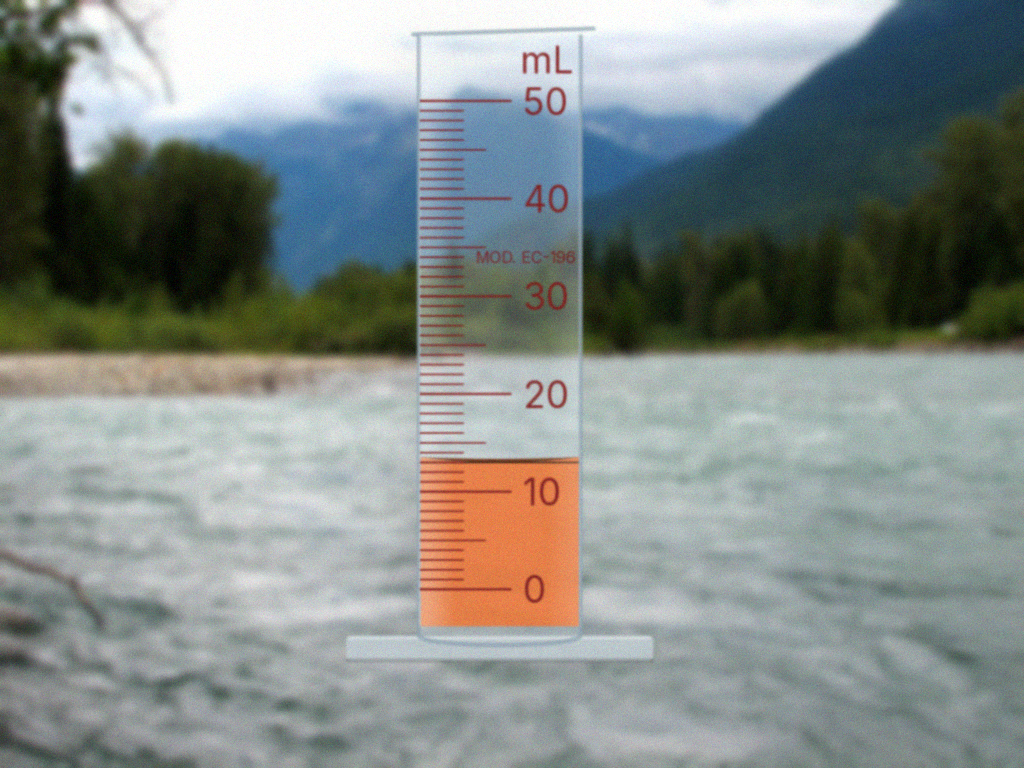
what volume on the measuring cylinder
13 mL
